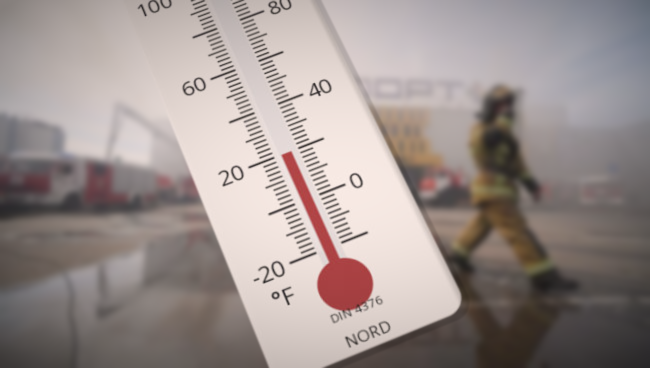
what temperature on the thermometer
20 °F
